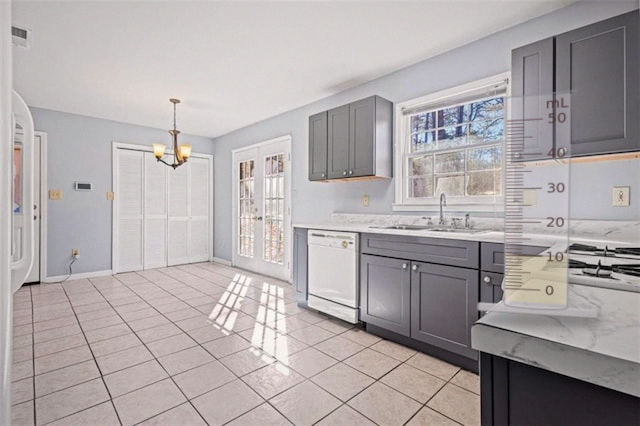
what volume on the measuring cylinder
10 mL
